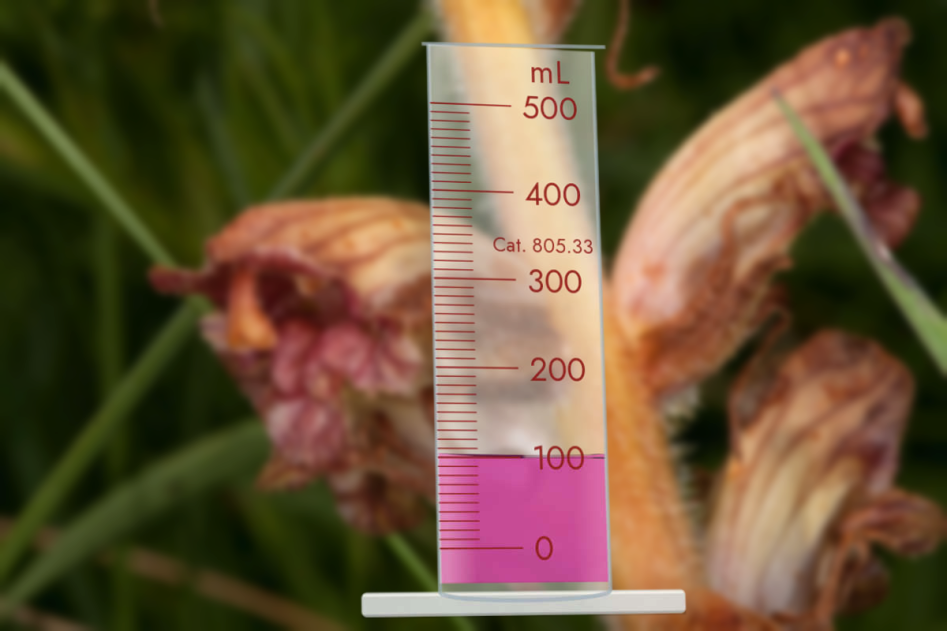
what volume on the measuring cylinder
100 mL
